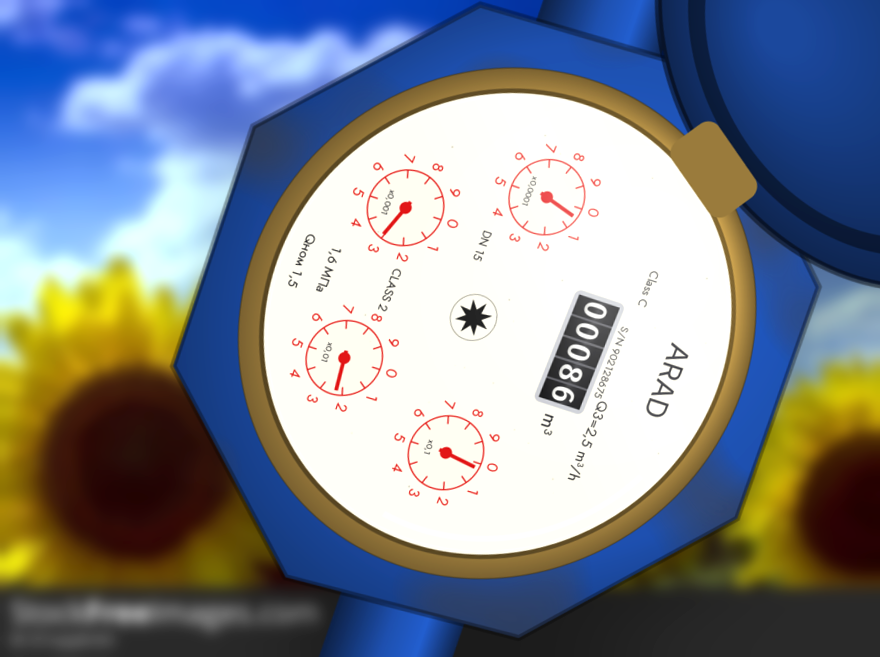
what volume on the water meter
86.0230 m³
